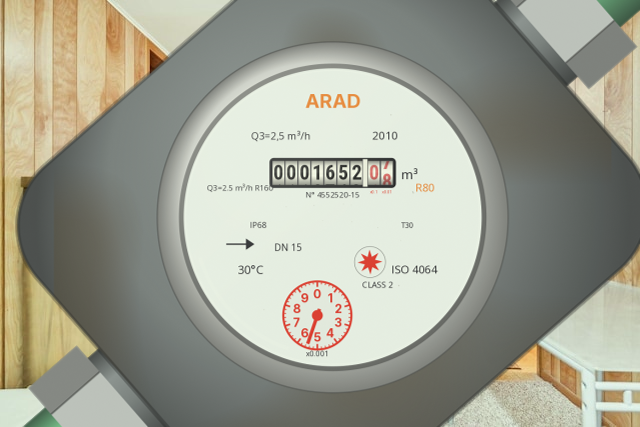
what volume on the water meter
1652.075 m³
